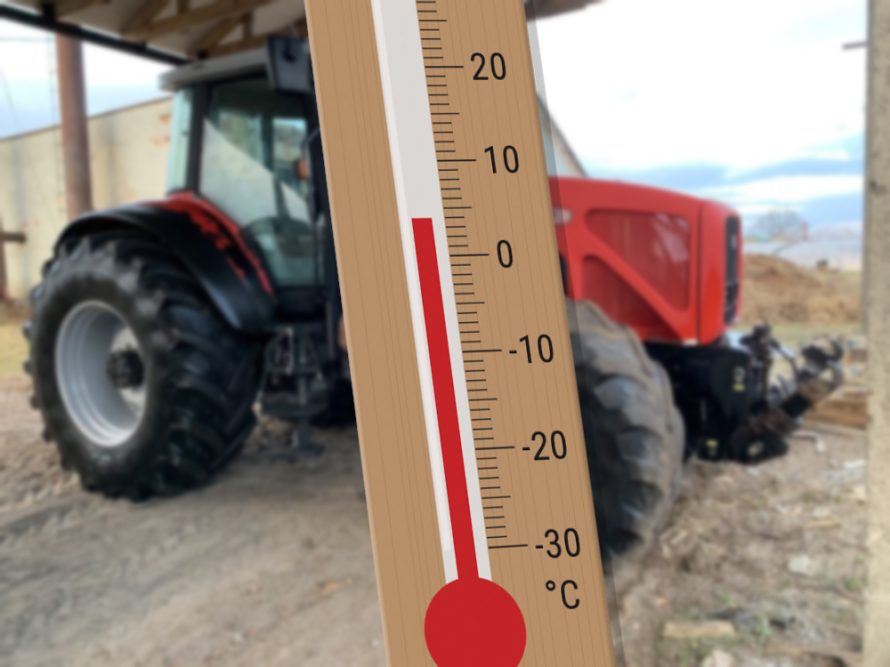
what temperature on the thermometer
4 °C
